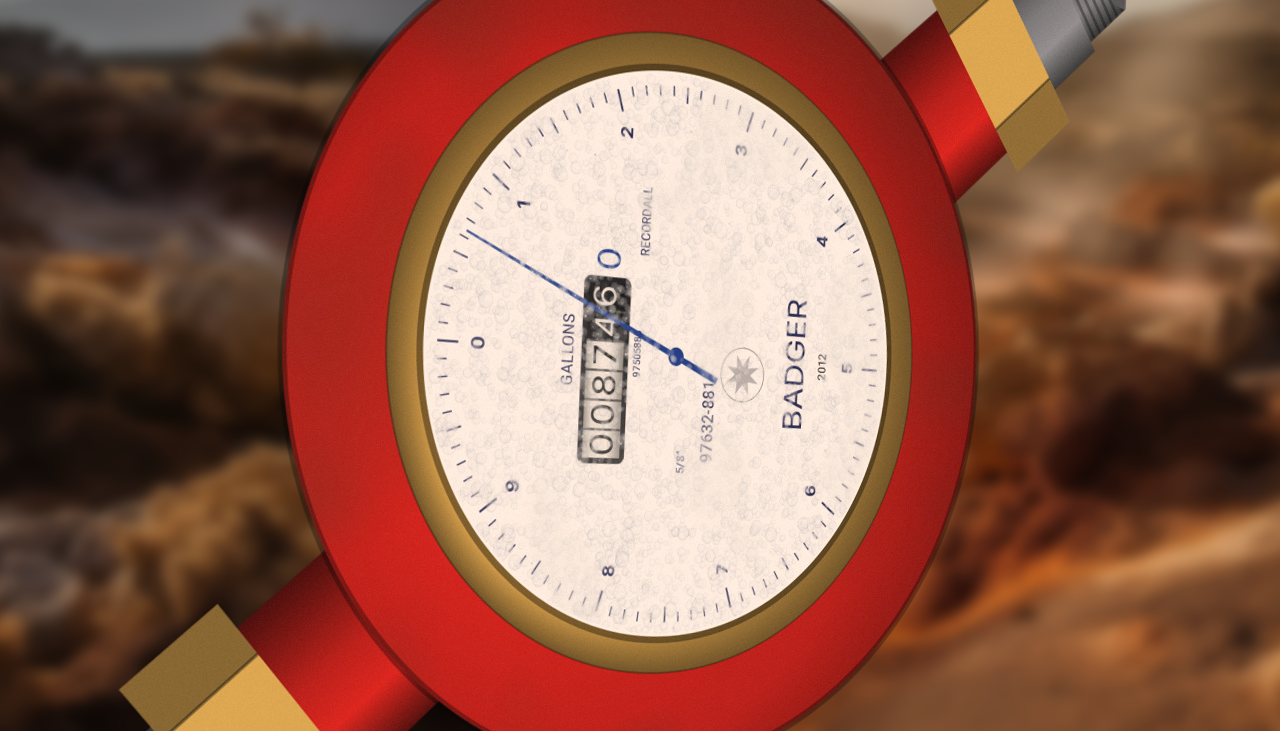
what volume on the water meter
87460.6 gal
